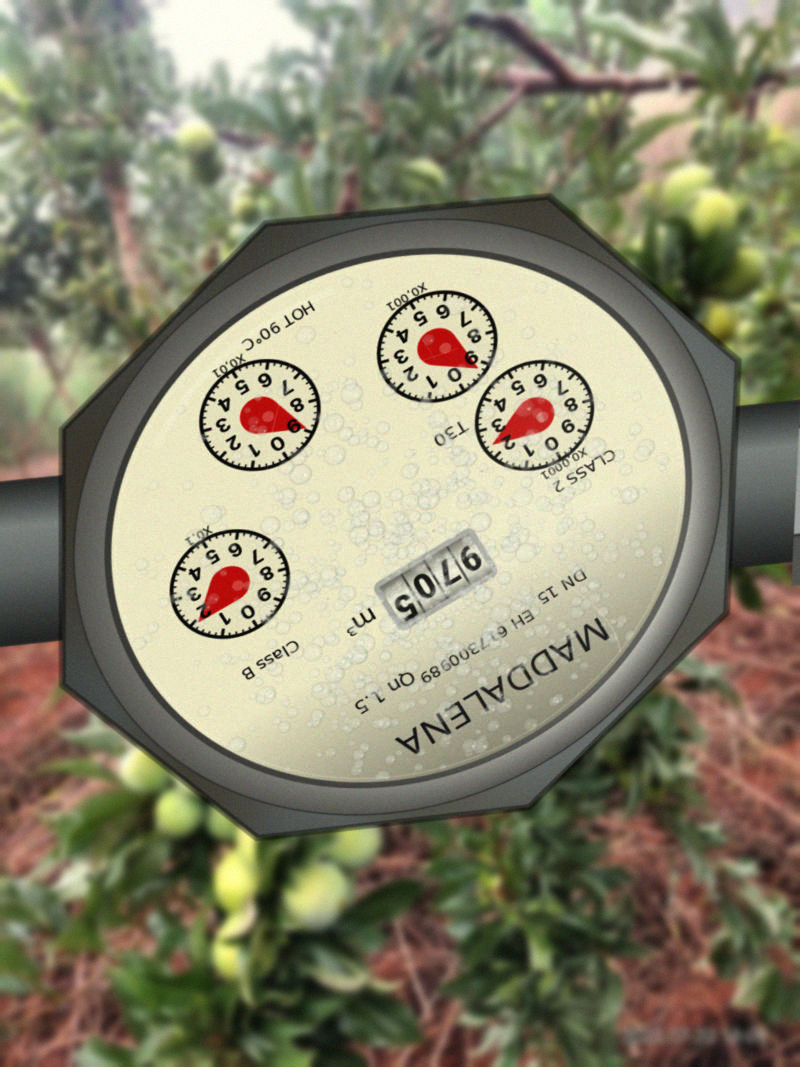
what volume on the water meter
9705.1892 m³
